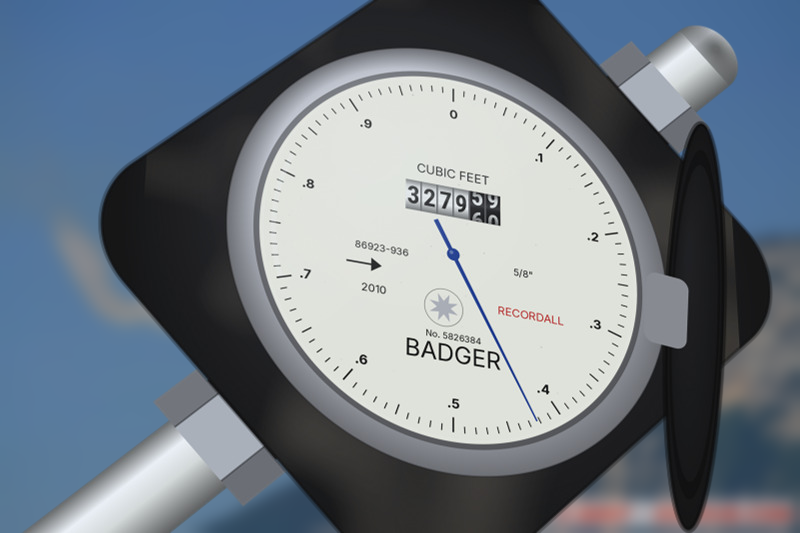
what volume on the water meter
327959.42 ft³
